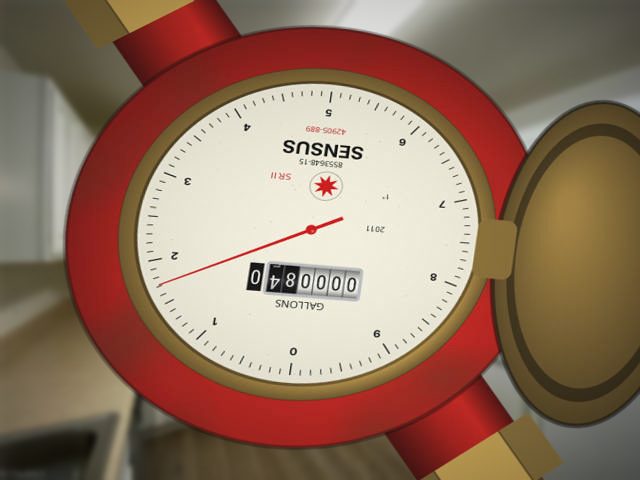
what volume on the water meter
841.7 gal
